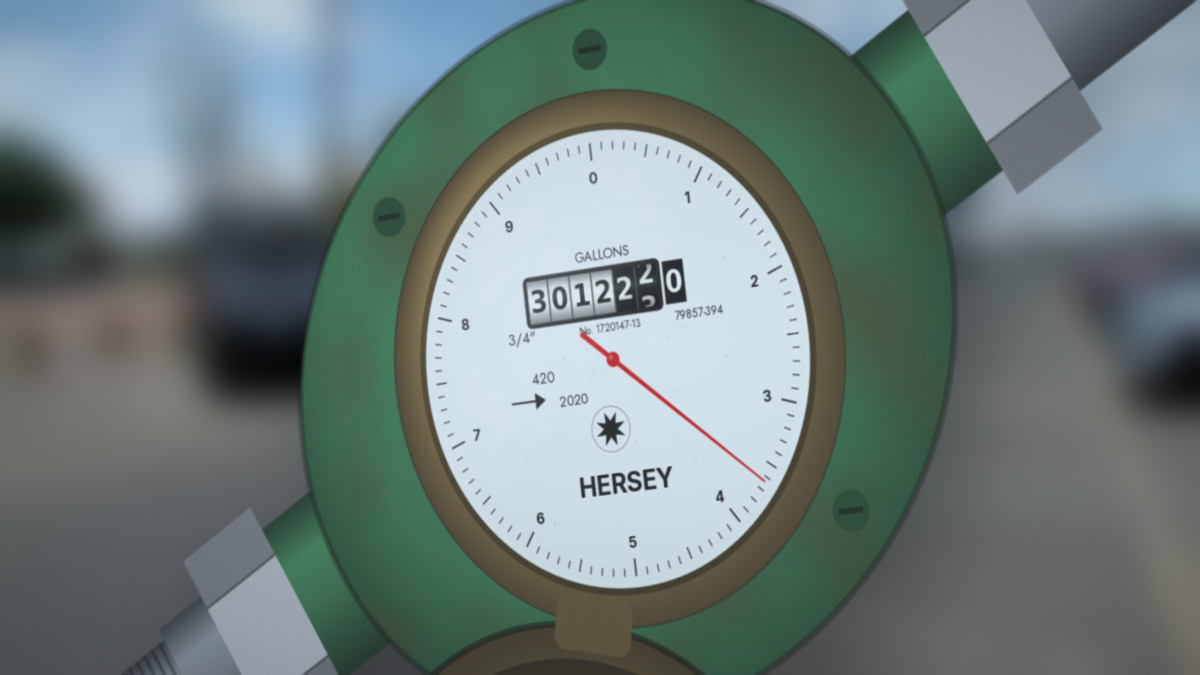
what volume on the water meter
3012223.6 gal
